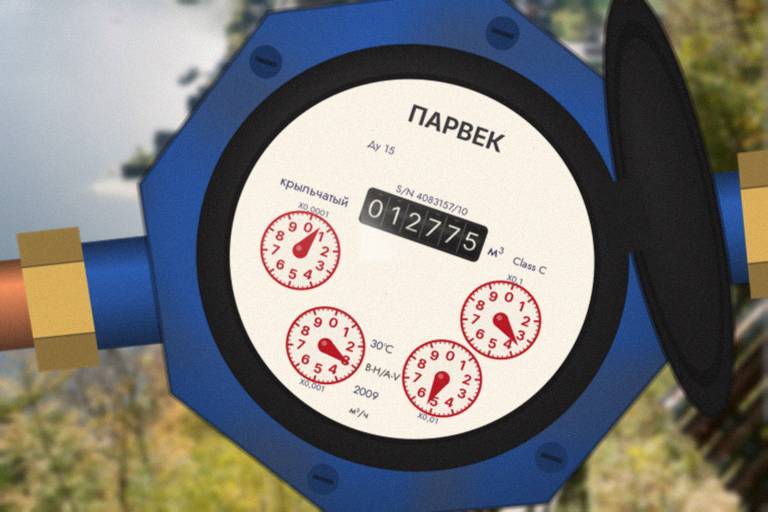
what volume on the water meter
12775.3530 m³
